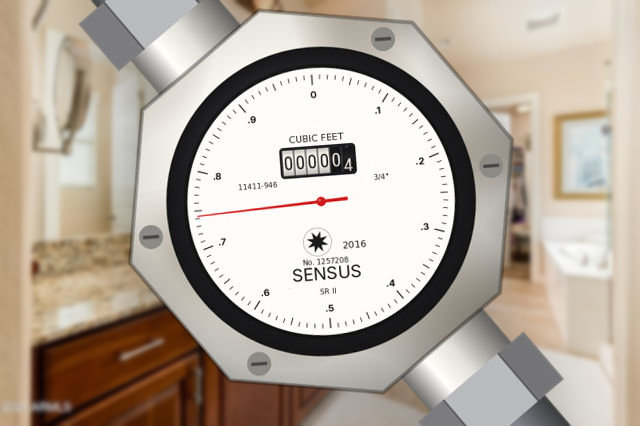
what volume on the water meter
3.74 ft³
